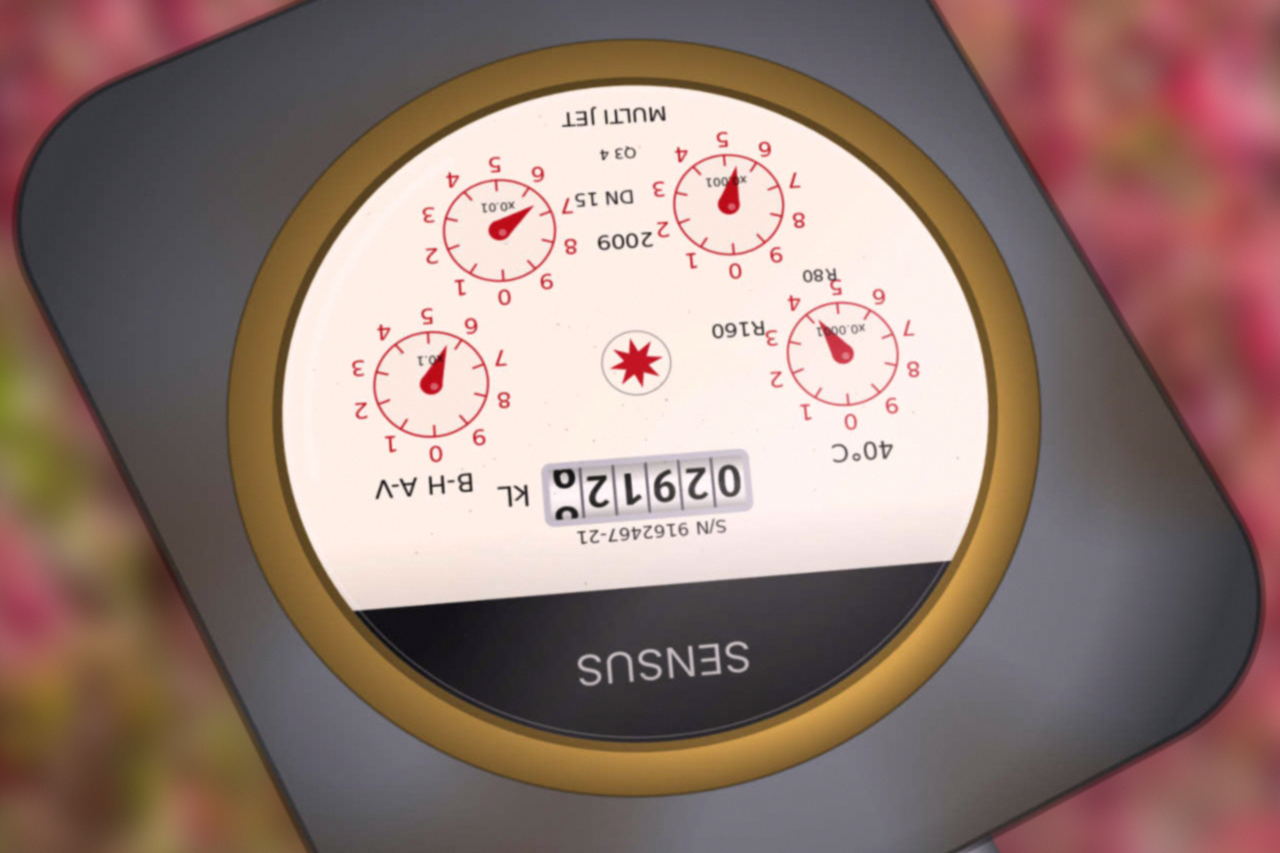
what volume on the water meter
29128.5654 kL
